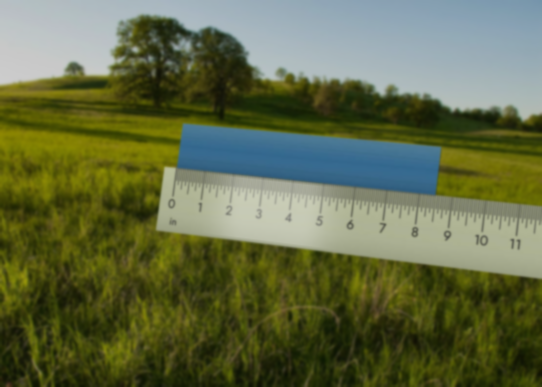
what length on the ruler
8.5 in
